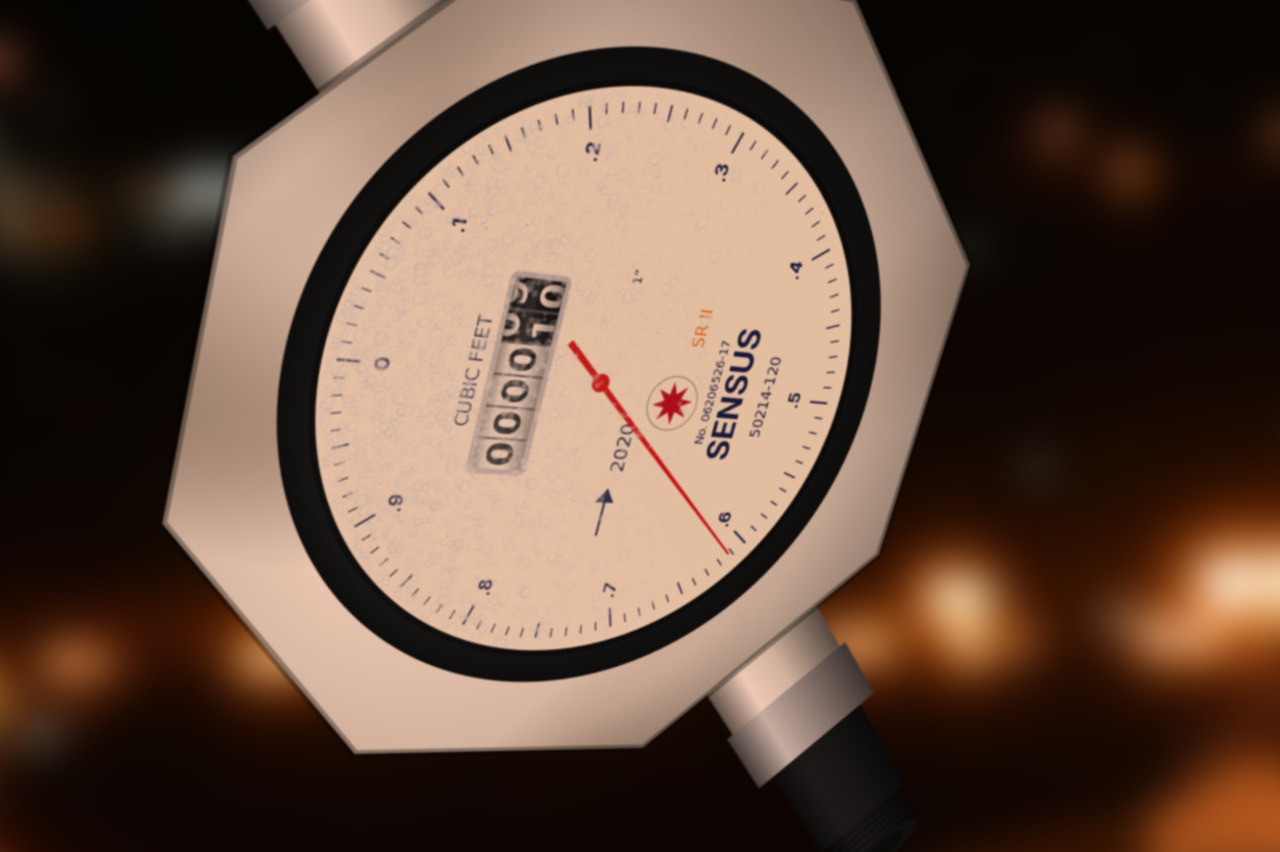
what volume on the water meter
9.61 ft³
